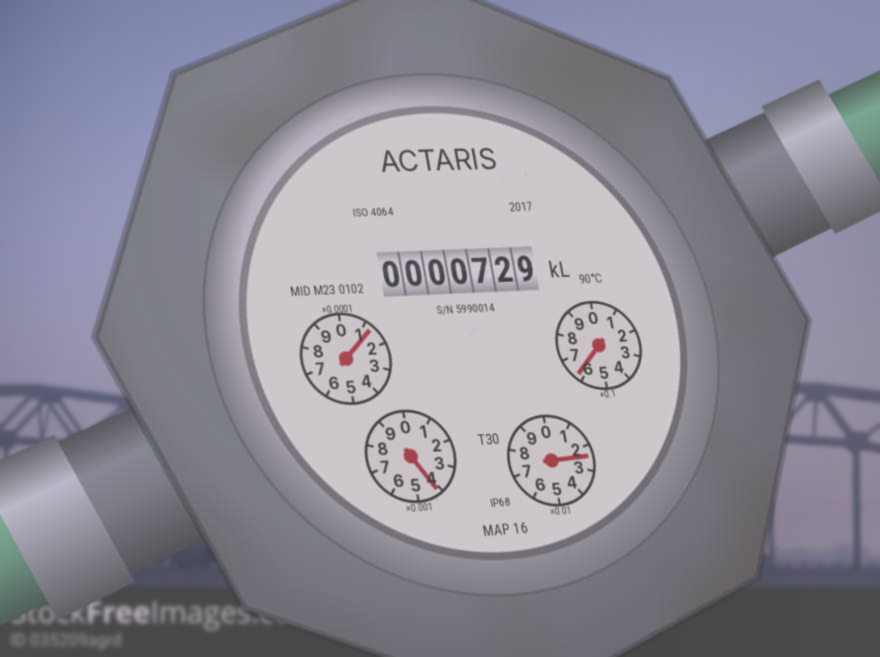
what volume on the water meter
729.6241 kL
